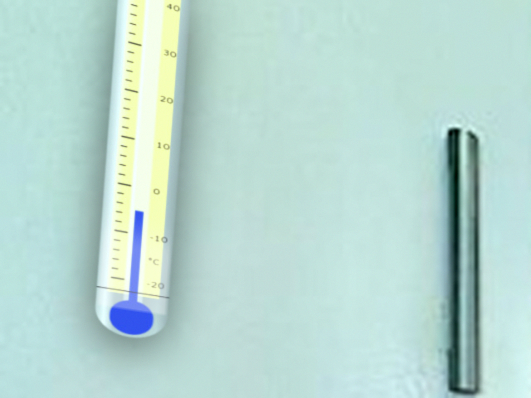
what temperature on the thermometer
-5 °C
